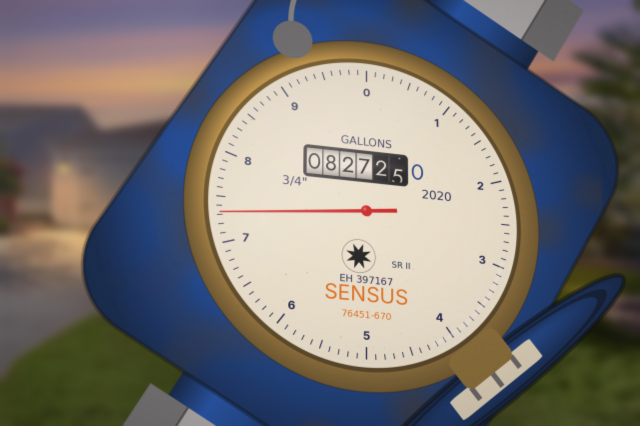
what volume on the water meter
827247.3 gal
